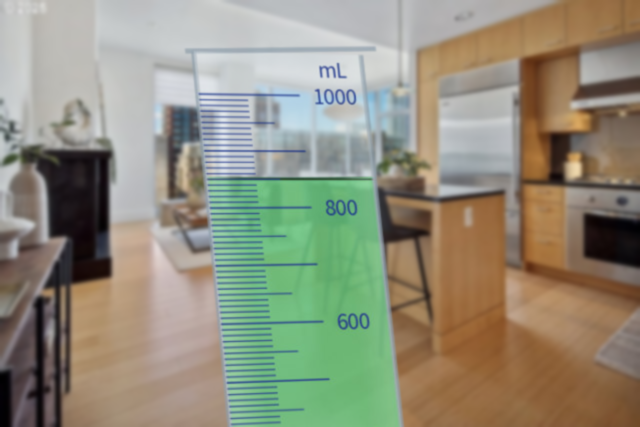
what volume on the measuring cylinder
850 mL
